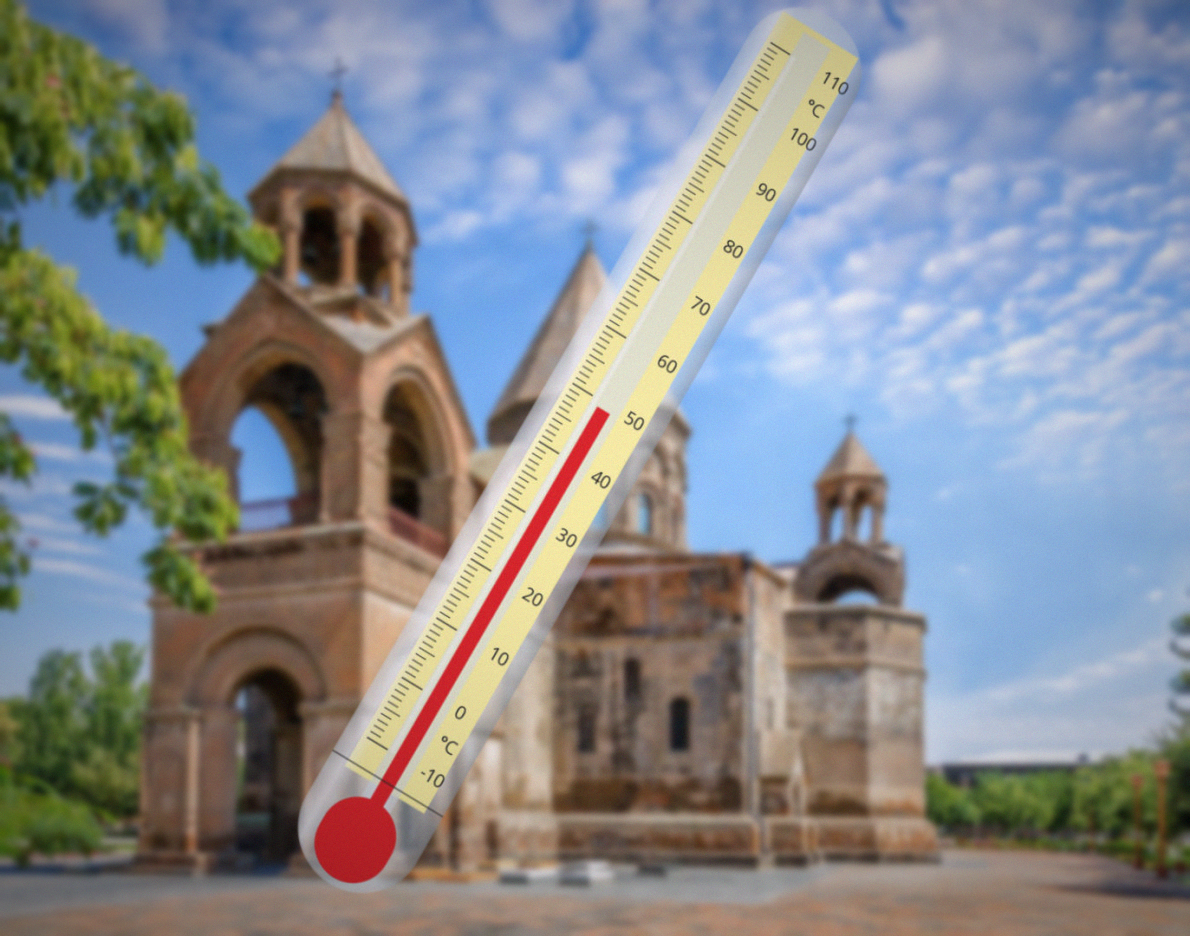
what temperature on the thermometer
49 °C
